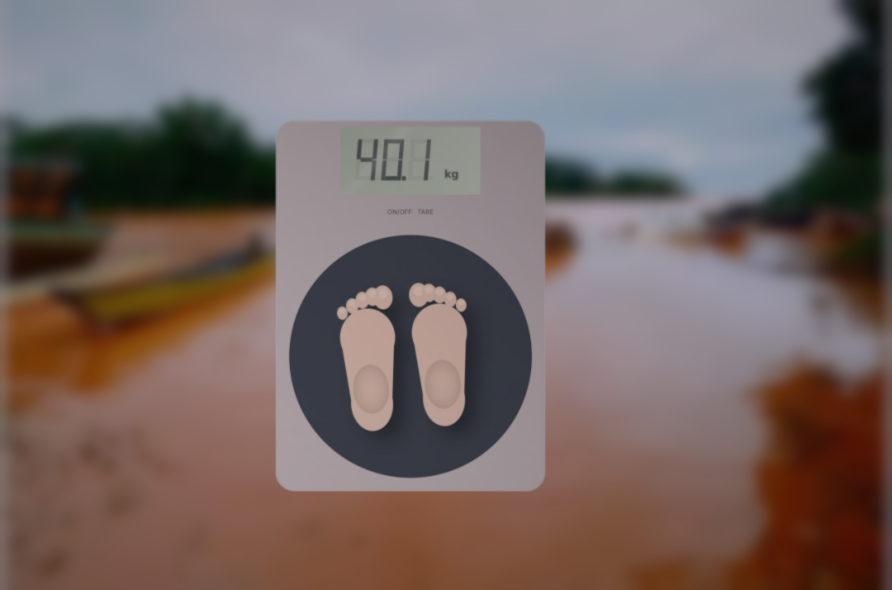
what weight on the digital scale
40.1 kg
